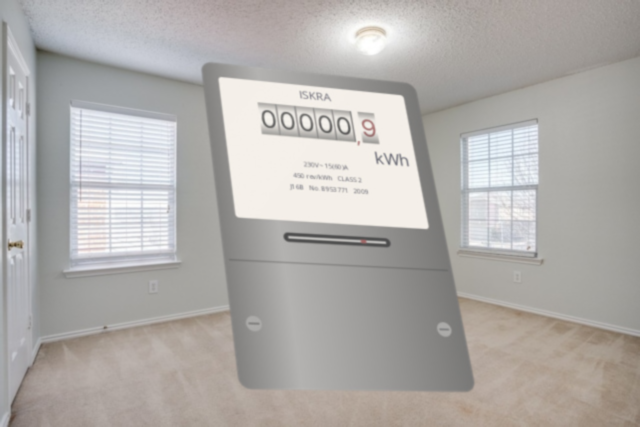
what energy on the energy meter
0.9 kWh
